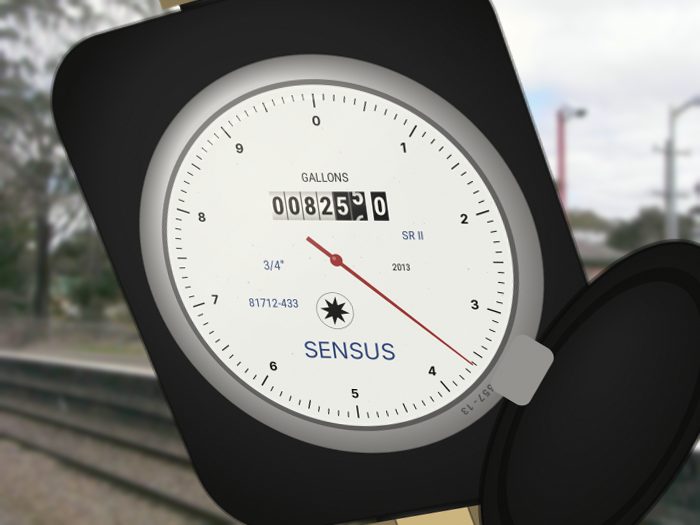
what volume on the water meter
82553.6 gal
